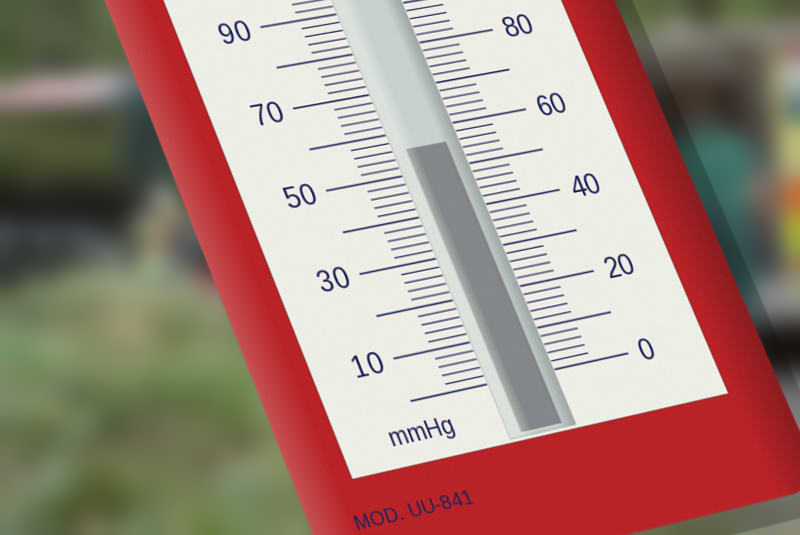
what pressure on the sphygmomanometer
56 mmHg
